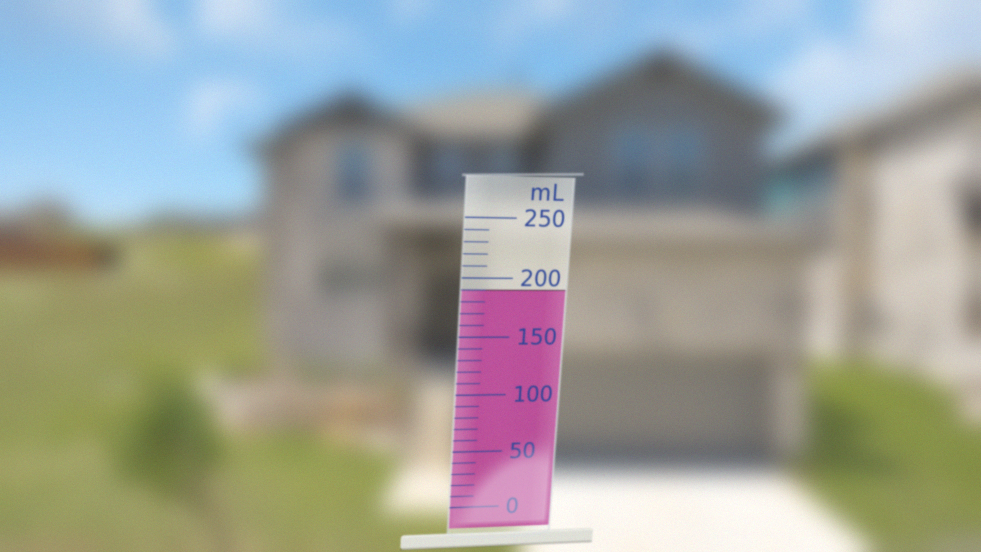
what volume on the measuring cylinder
190 mL
